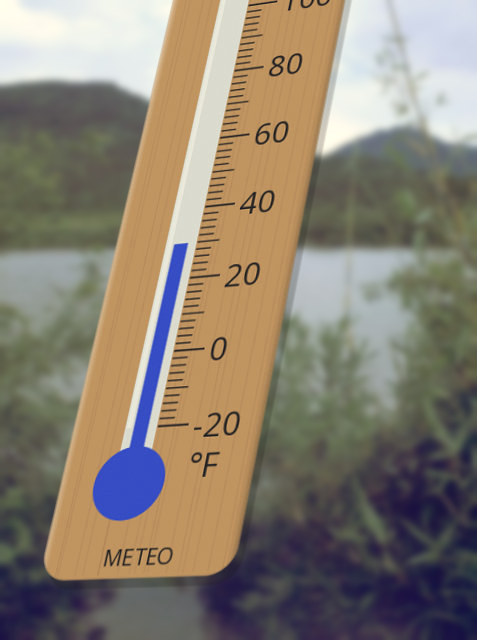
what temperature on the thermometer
30 °F
